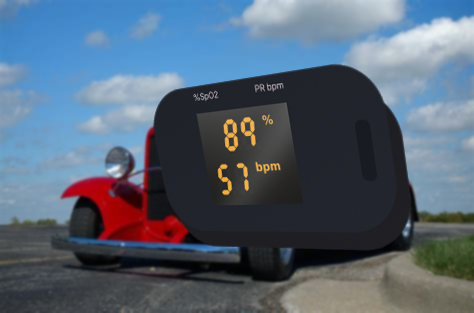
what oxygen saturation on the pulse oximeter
89 %
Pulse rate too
57 bpm
